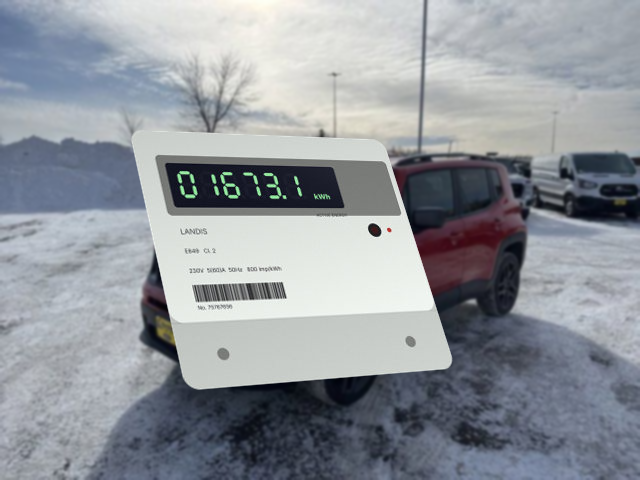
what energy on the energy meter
1673.1 kWh
